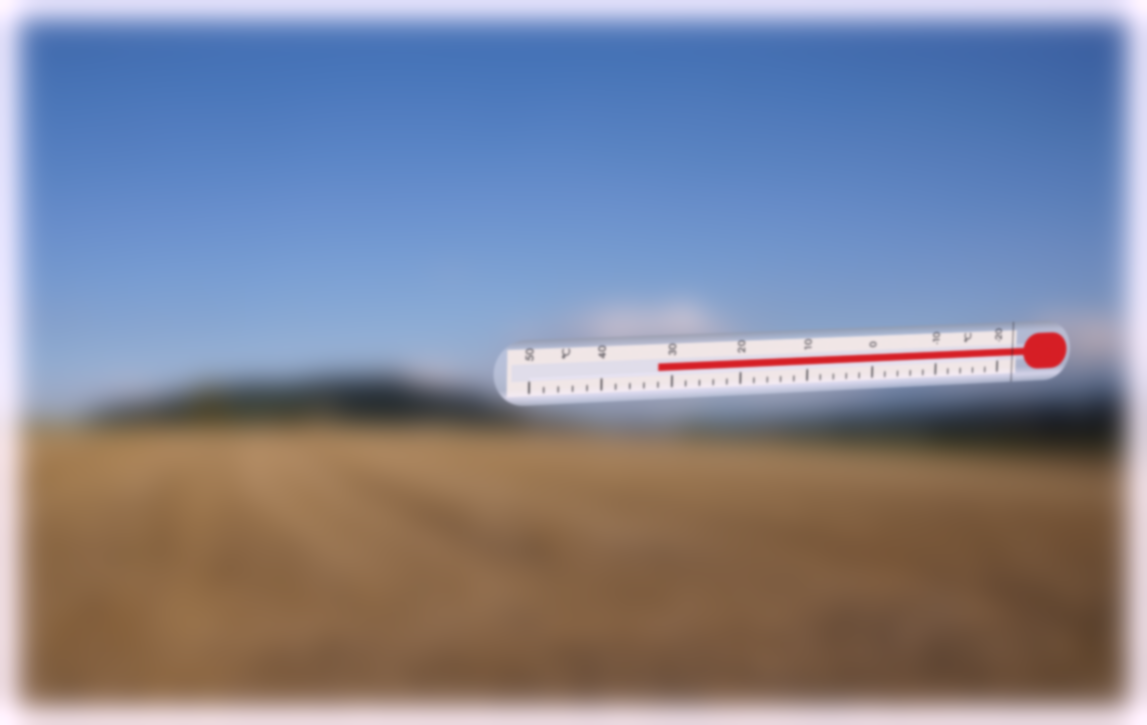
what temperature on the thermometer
32 °C
